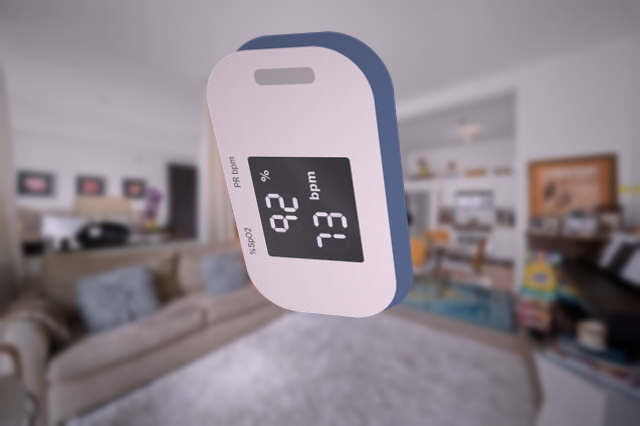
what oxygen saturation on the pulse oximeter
92 %
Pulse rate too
73 bpm
